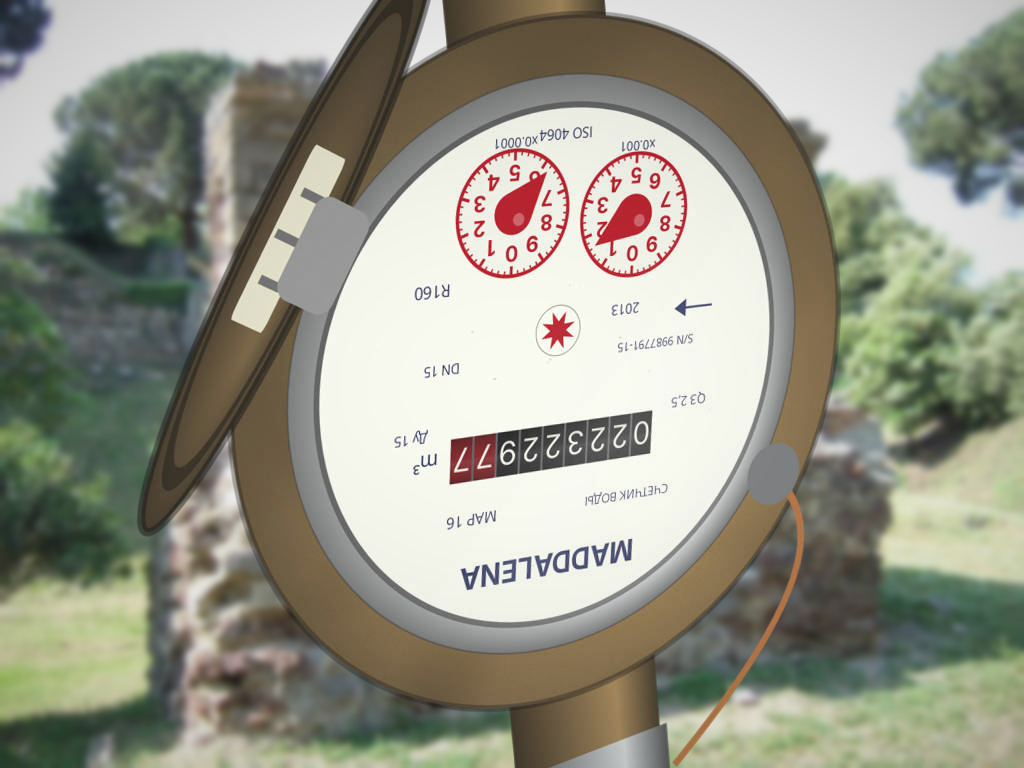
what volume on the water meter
223229.7716 m³
